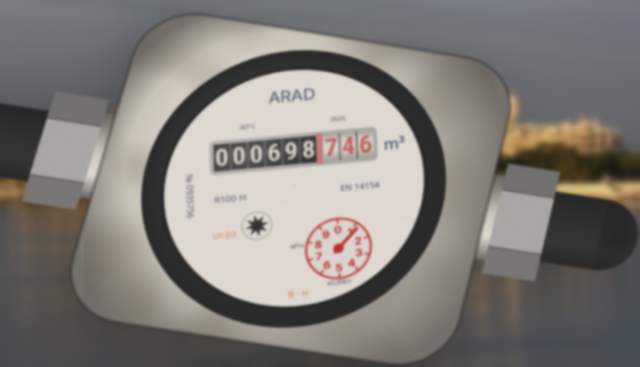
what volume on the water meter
698.7461 m³
